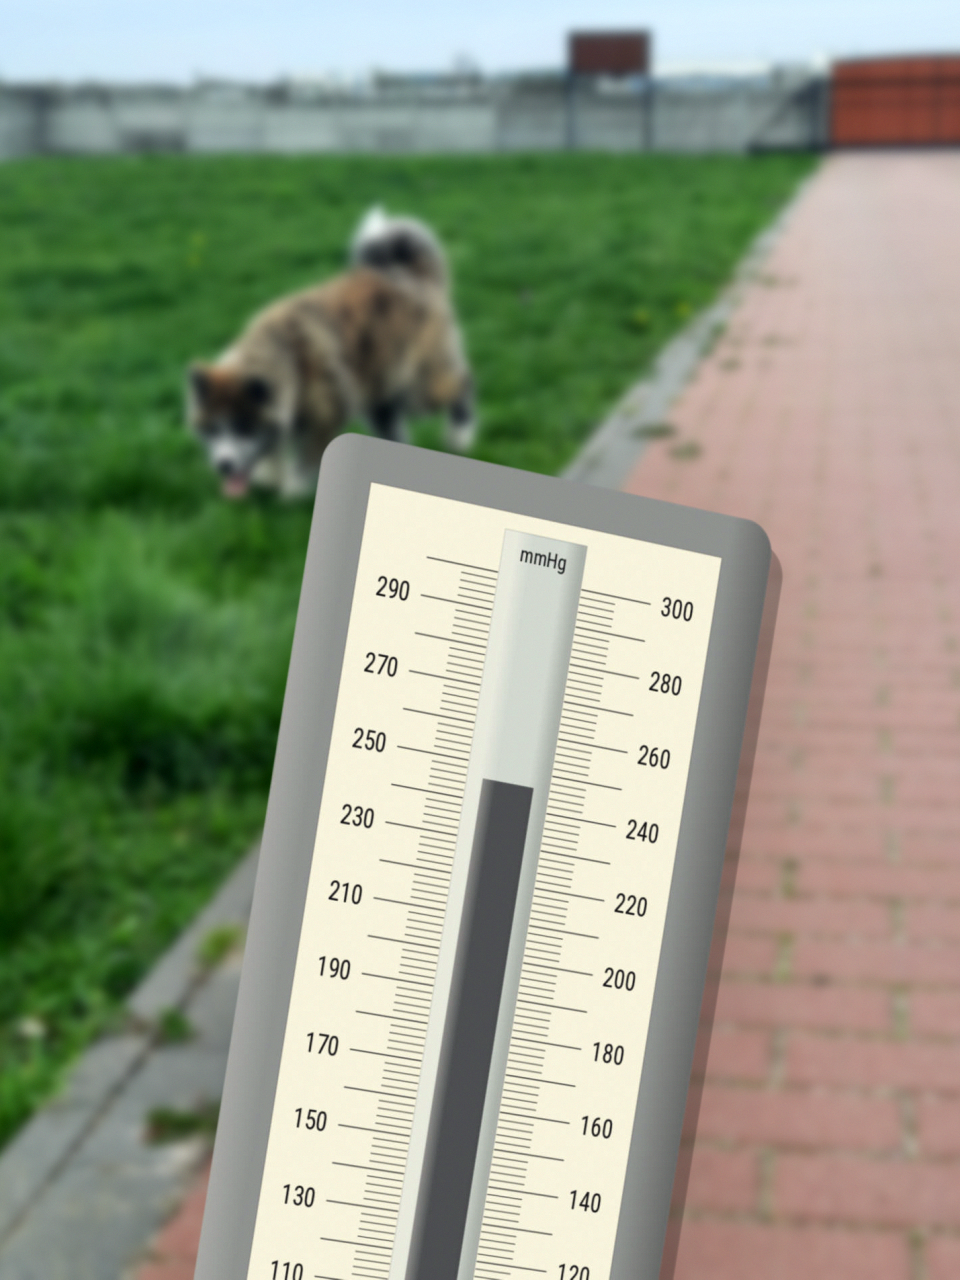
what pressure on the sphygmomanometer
246 mmHg
